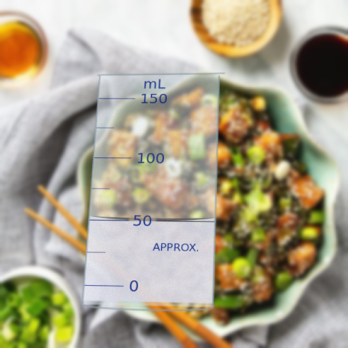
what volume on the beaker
50 mL
